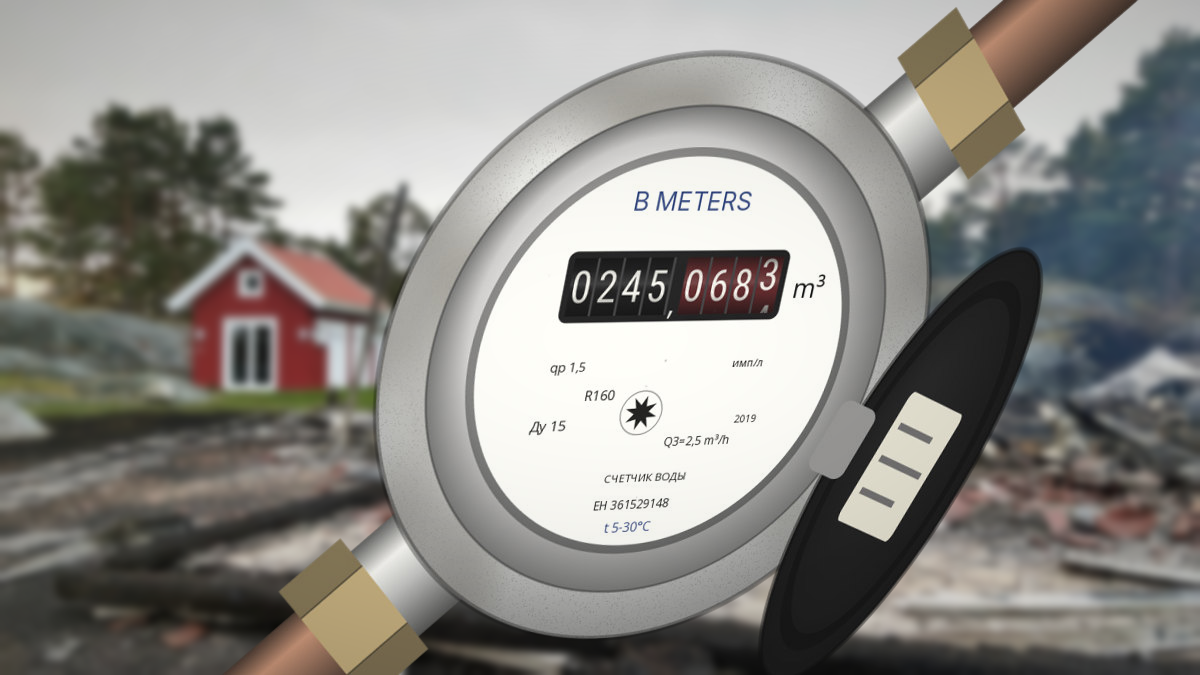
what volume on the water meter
245.0683 m³
